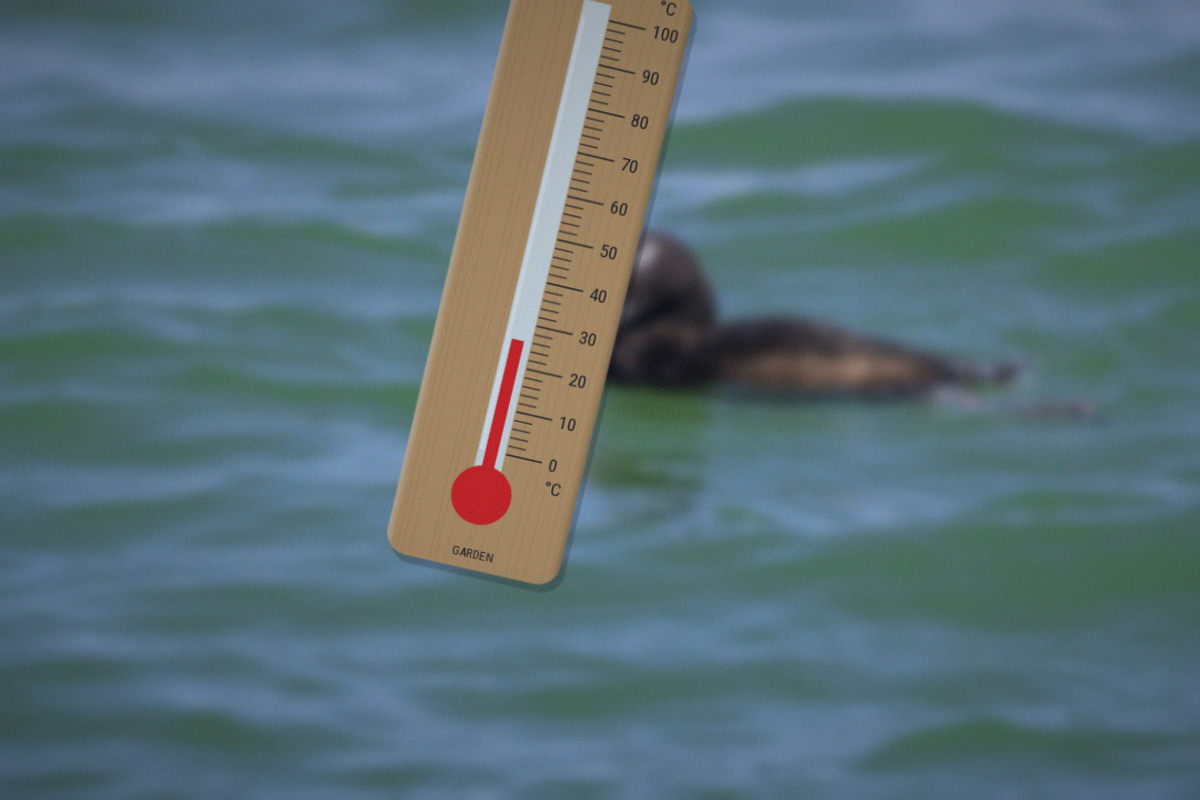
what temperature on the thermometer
26 °C
